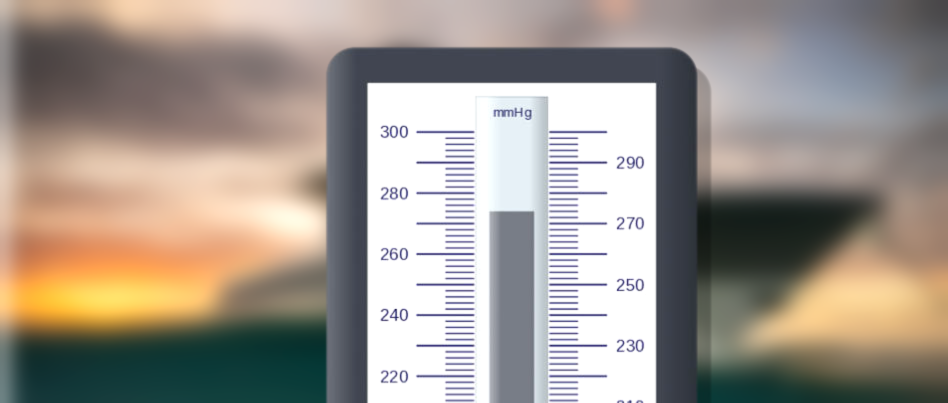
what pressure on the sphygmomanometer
274 mmHg
